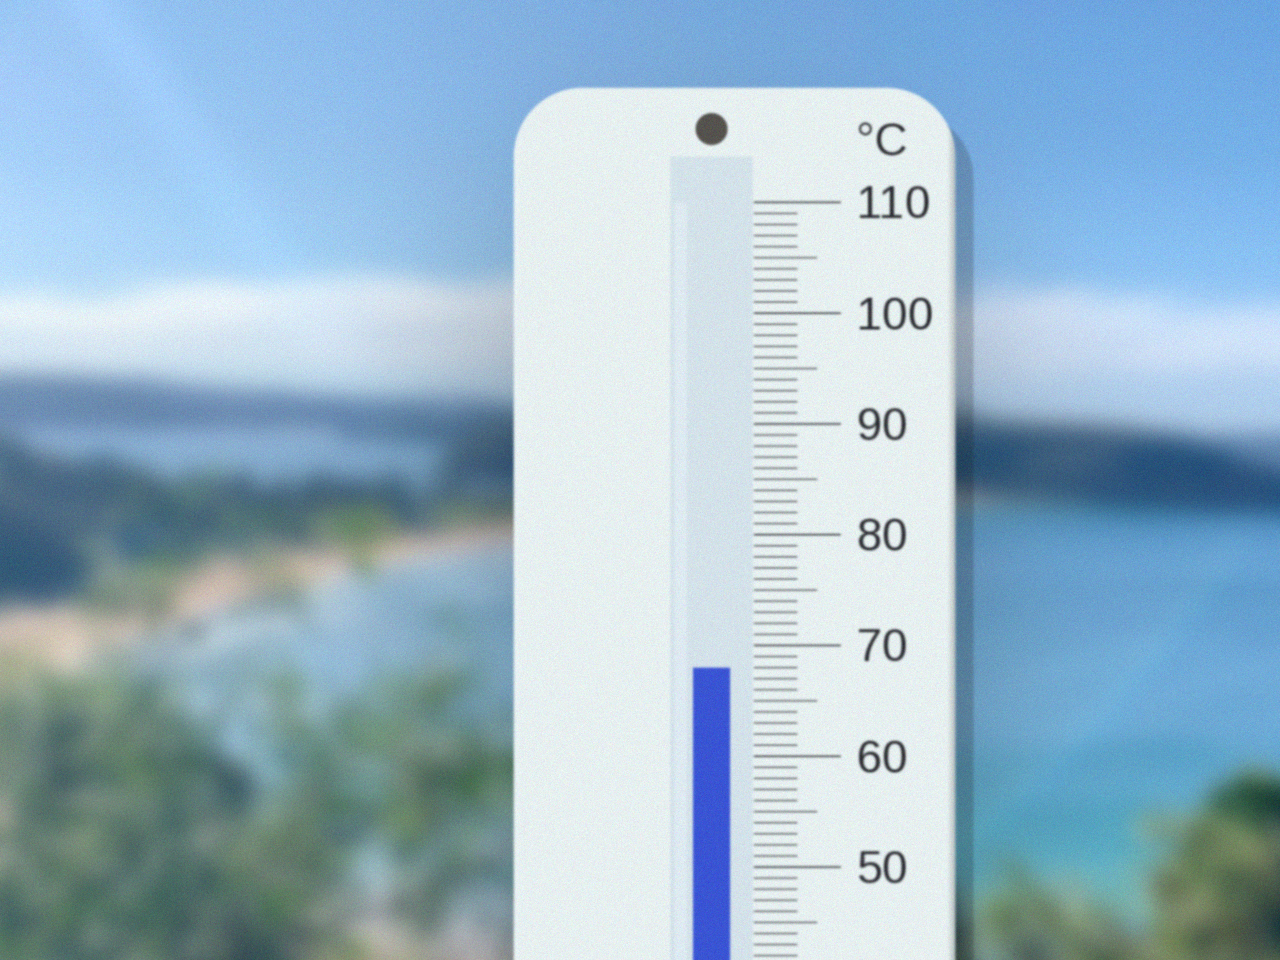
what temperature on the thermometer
68 °C
